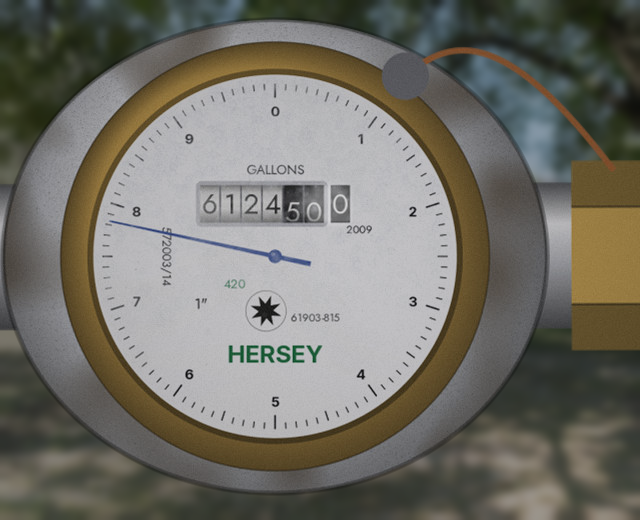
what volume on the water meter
6124497.8 gal
